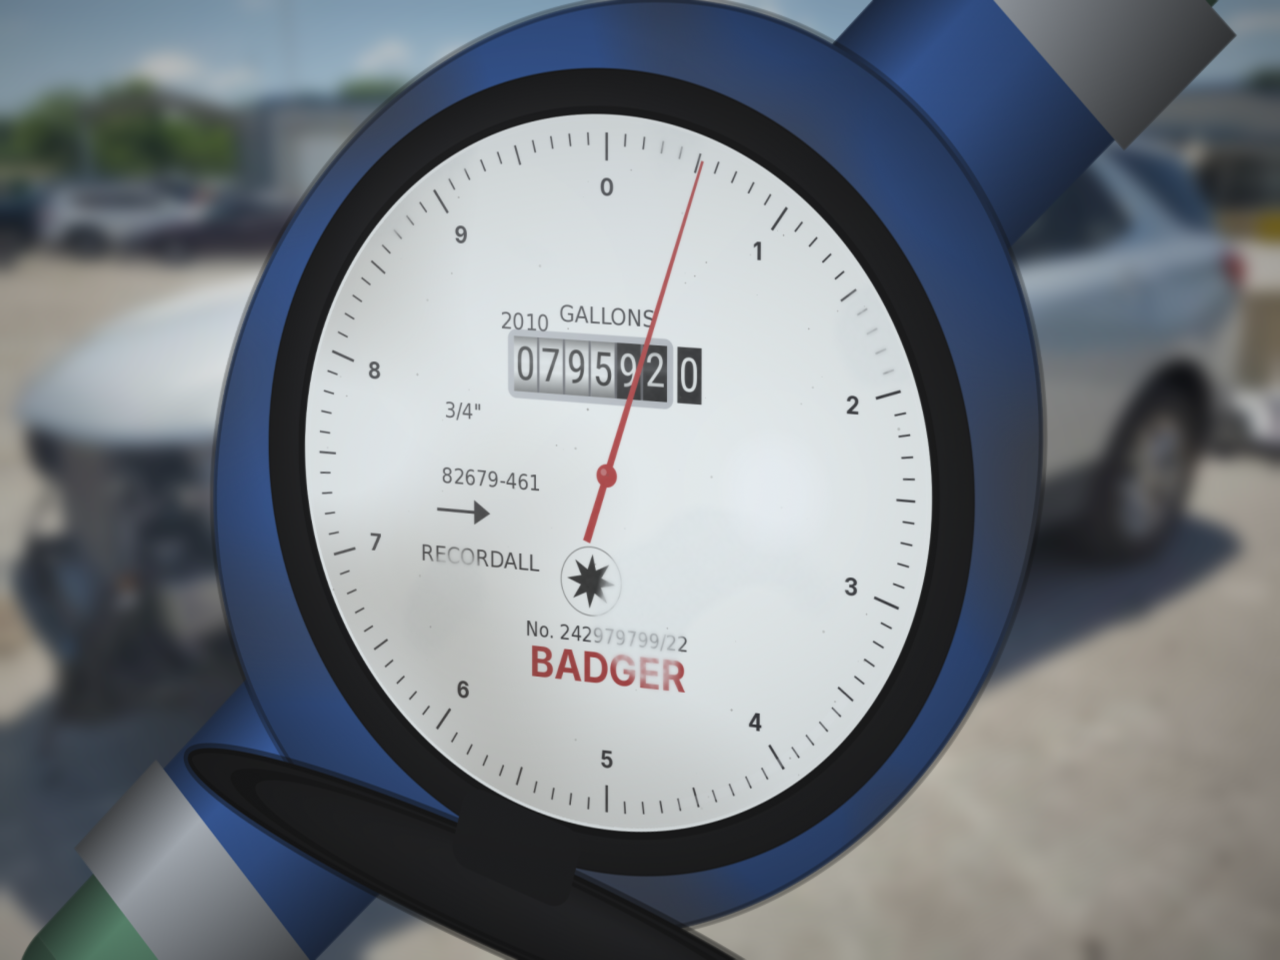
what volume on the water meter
795920.5 gal
